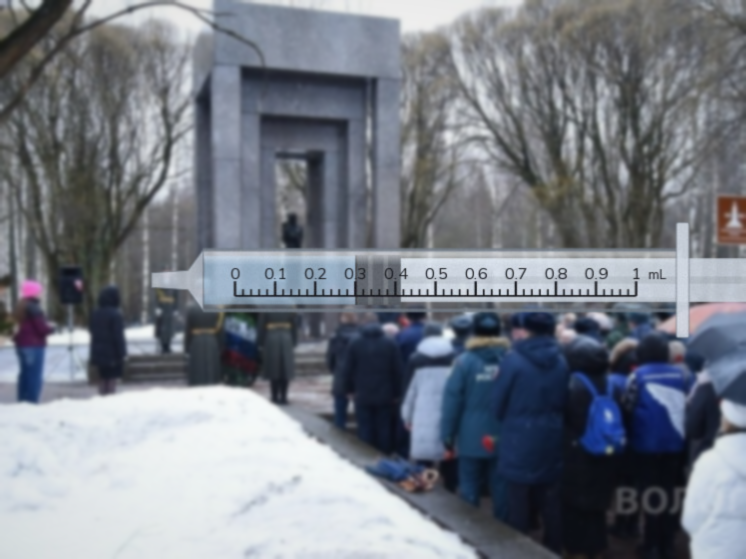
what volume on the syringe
0.3 mL
